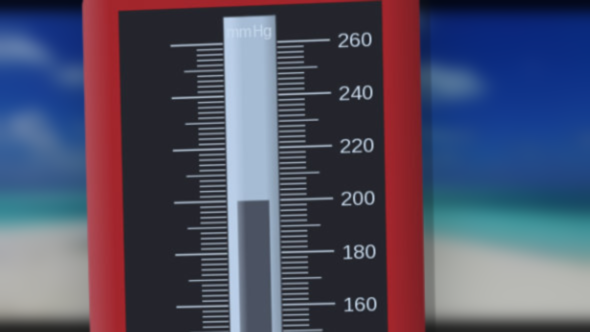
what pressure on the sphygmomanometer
200 mmHg
